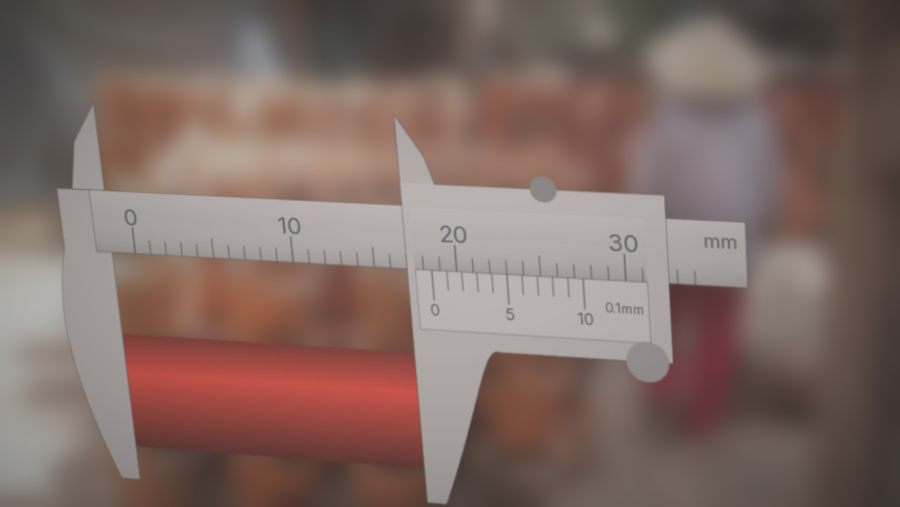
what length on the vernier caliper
18.5 mm
